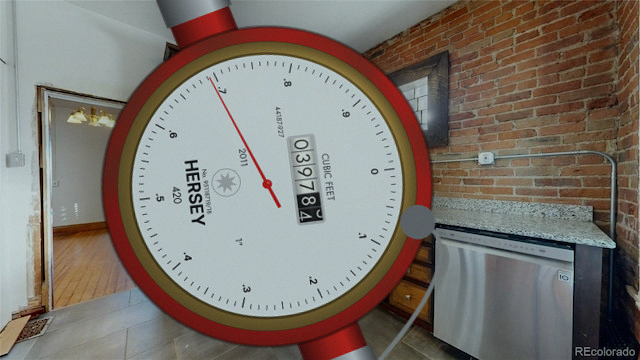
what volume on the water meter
39783.69 ft³
